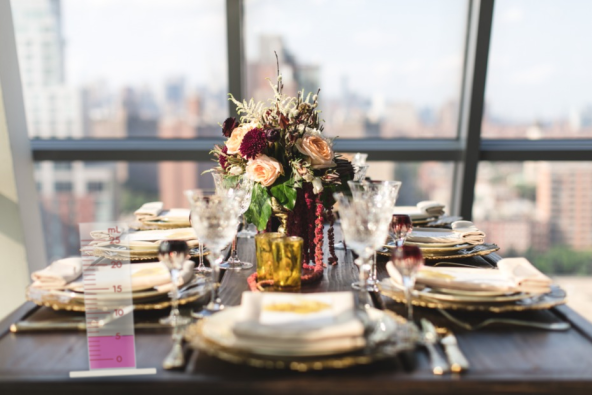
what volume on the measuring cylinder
5 mL
